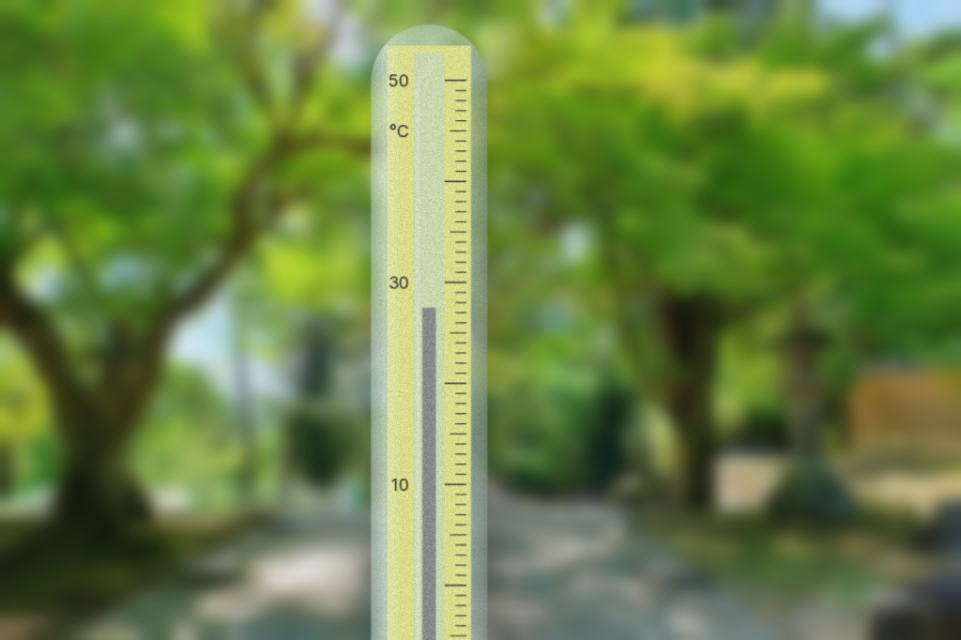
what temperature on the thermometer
27.5 °C
